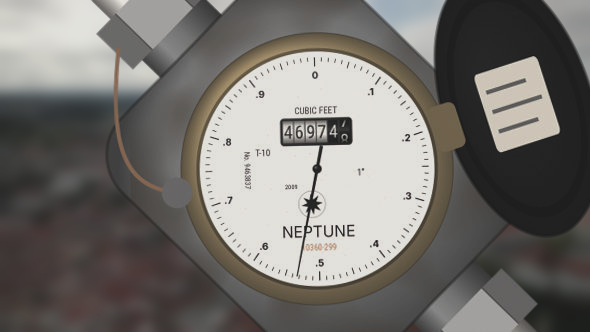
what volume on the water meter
469747.53 ft³
